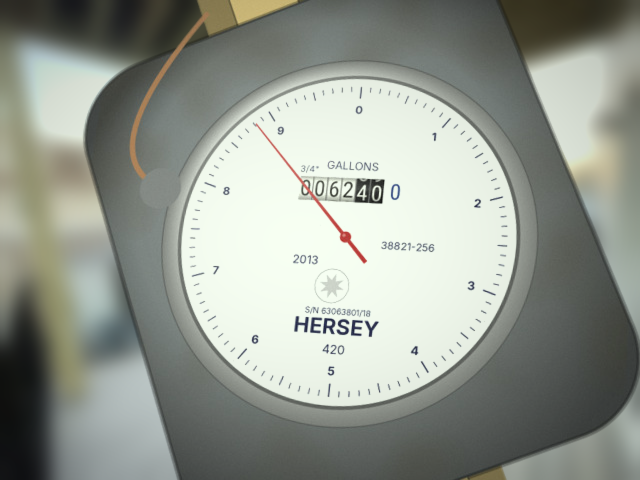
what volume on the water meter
62398.8 gal
